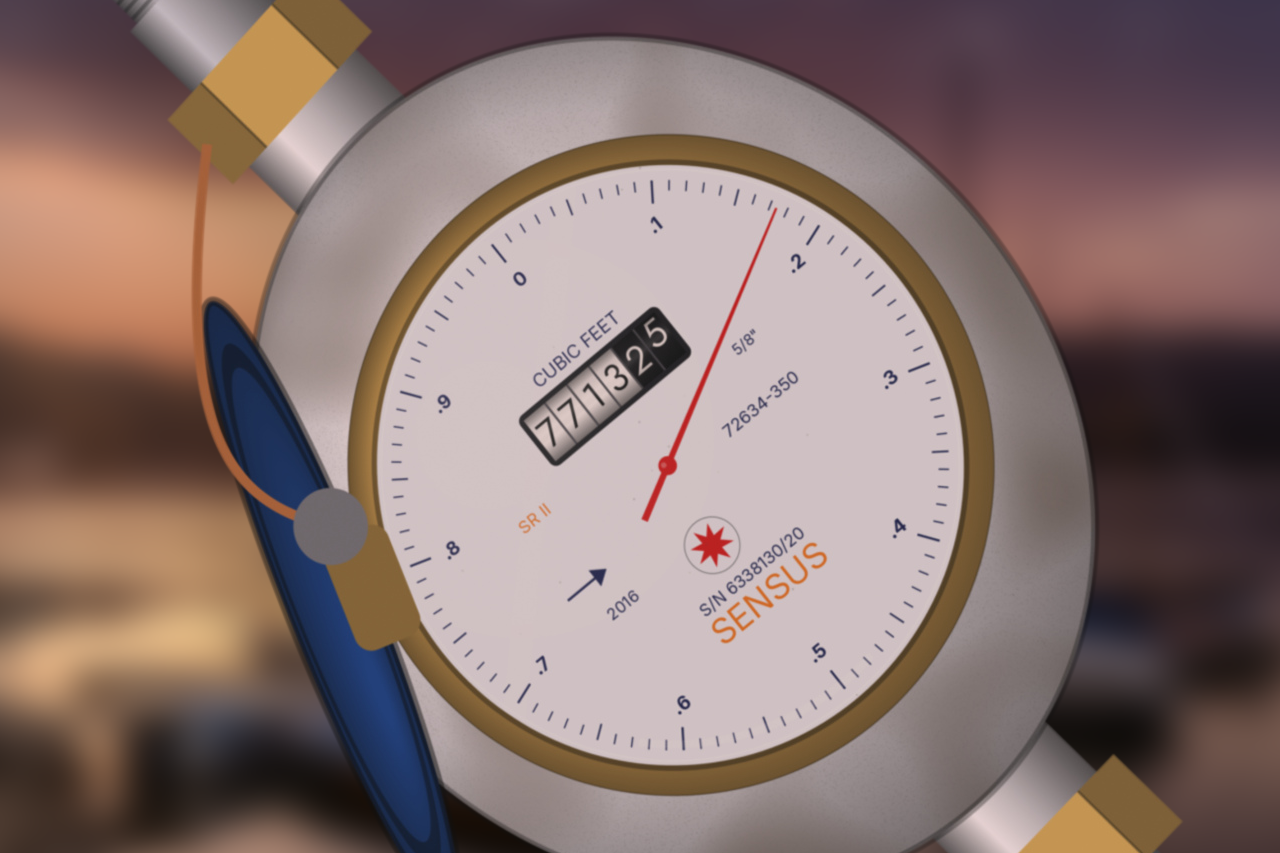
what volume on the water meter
771325.17 ft³
